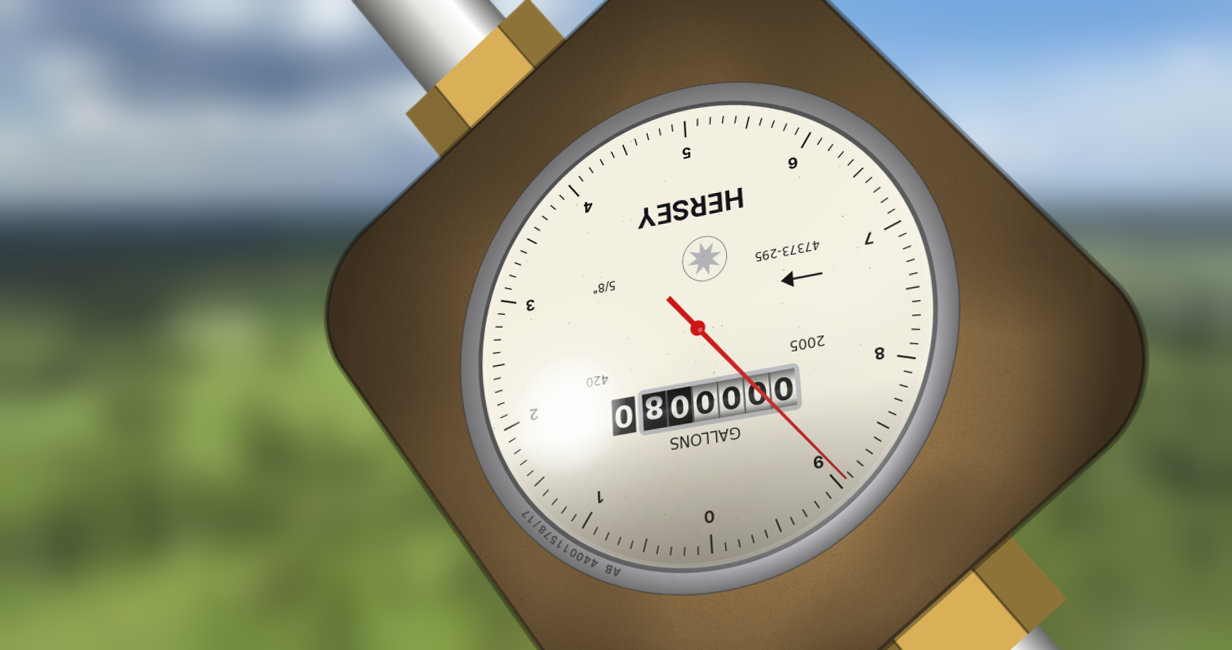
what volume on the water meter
78.9 gal
